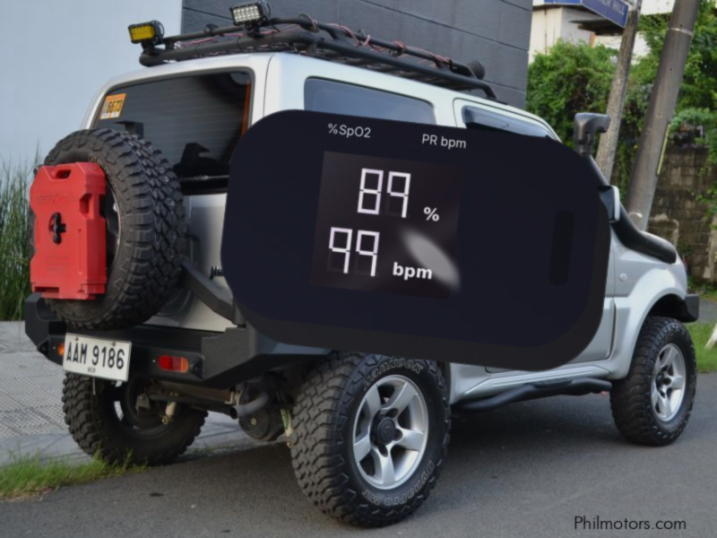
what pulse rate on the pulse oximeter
99 bpm
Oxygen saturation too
89 %
